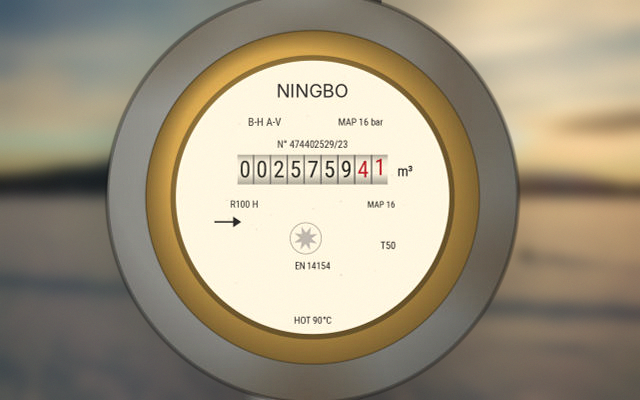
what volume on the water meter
25759.41 m³
